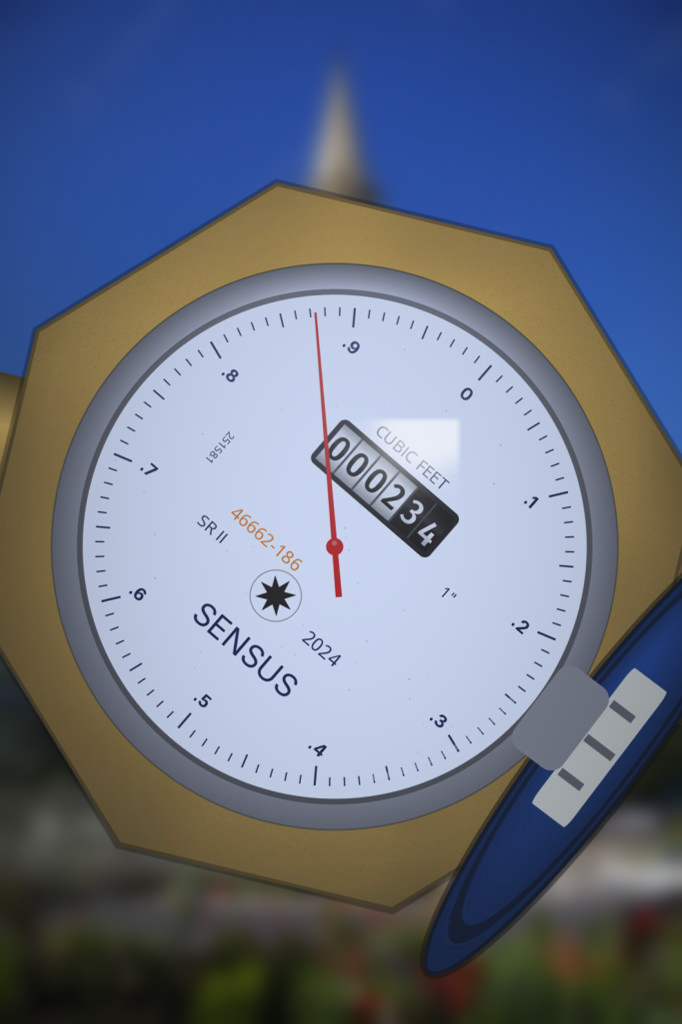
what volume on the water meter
233.87 ft³
